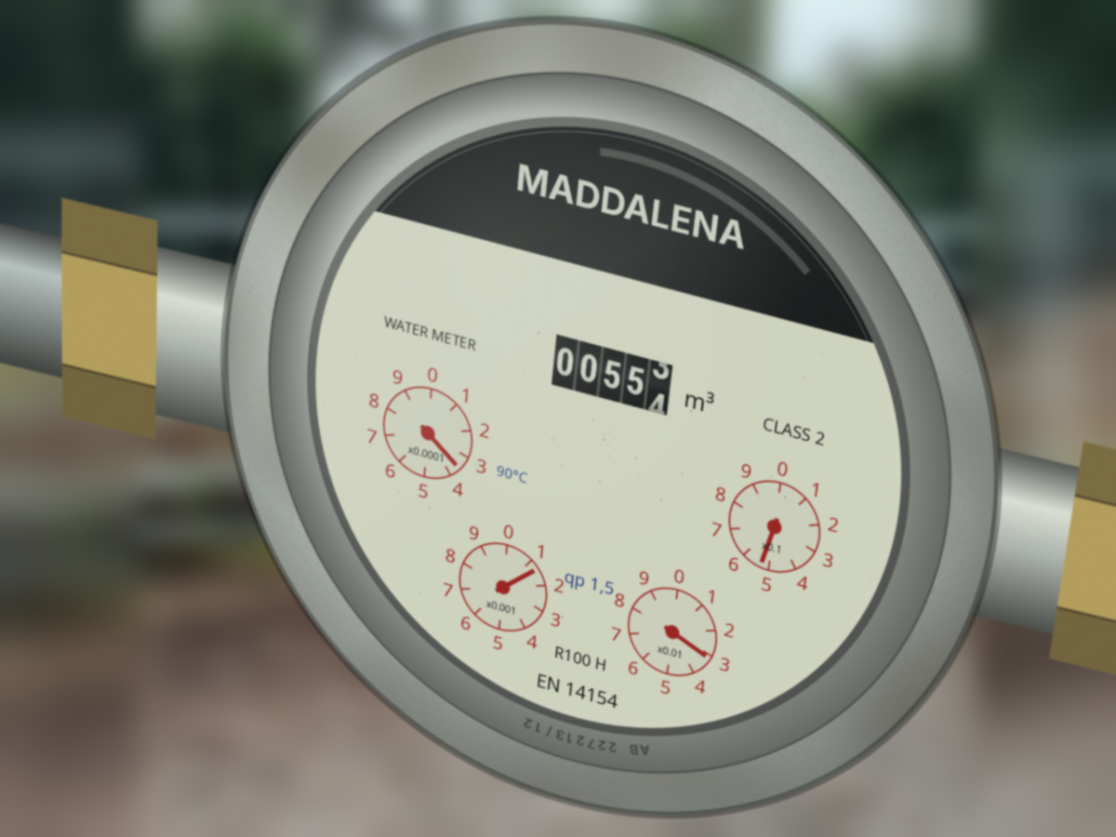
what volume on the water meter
553.5313 m³
